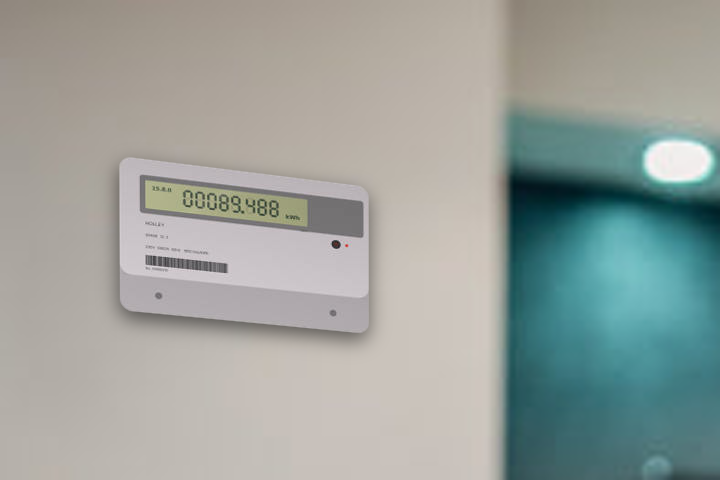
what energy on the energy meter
89.488 kWh
